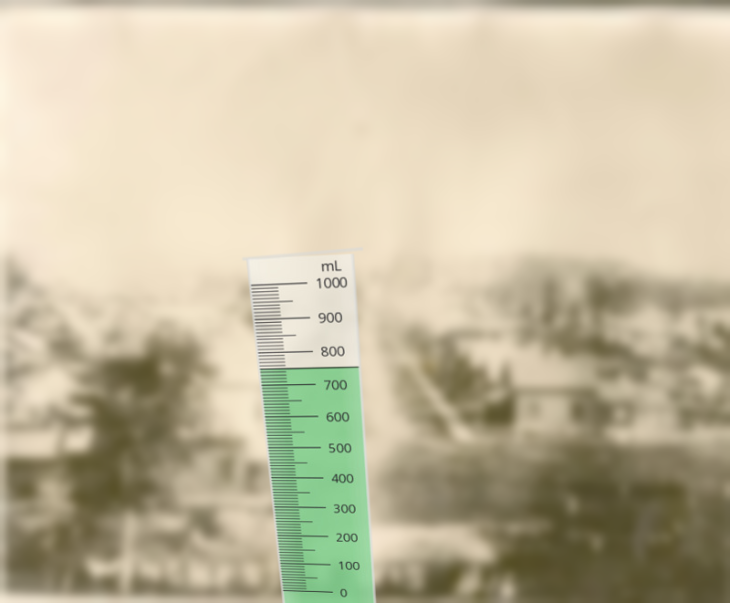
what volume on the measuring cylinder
750 mL
